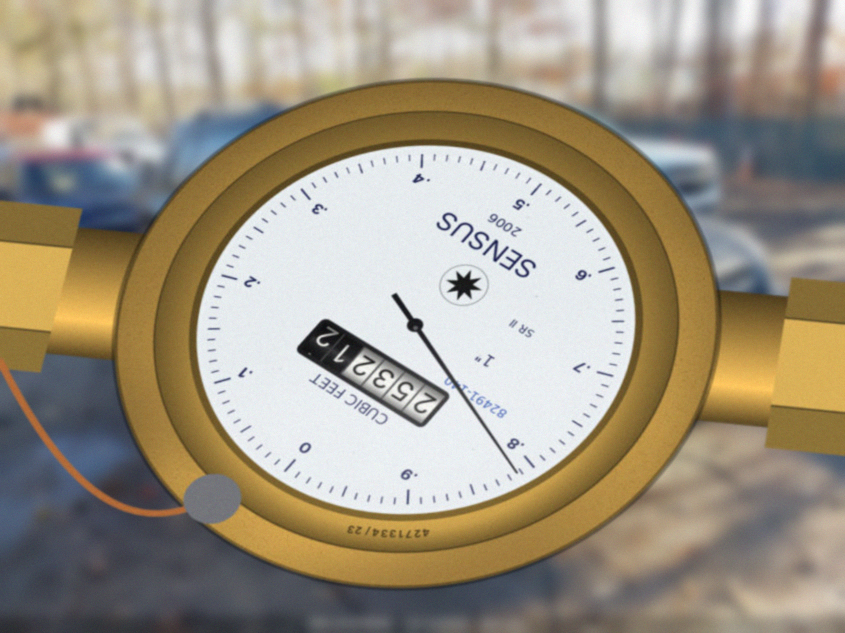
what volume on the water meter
253211.81 ft³
